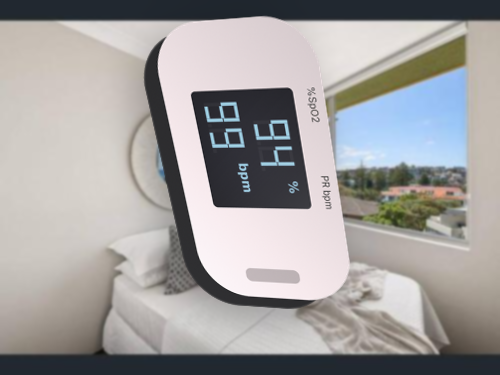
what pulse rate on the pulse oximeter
99 bpm
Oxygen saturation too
94 %
